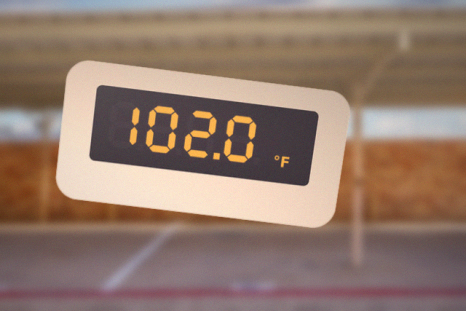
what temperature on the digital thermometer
102.0 °F
